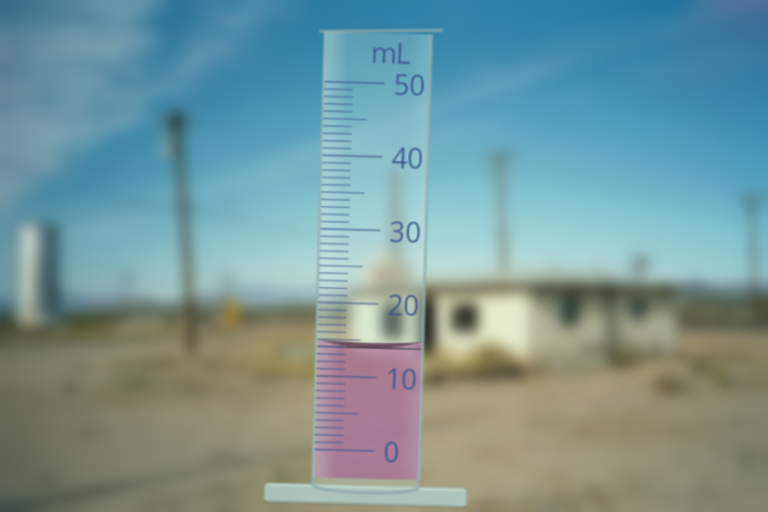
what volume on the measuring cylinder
14 mL
